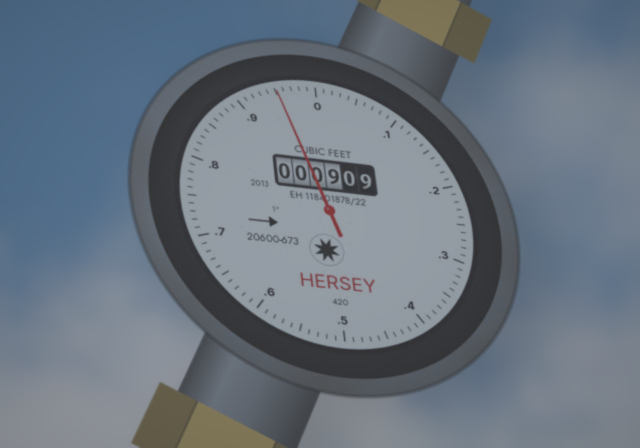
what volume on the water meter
908.95 ft³
